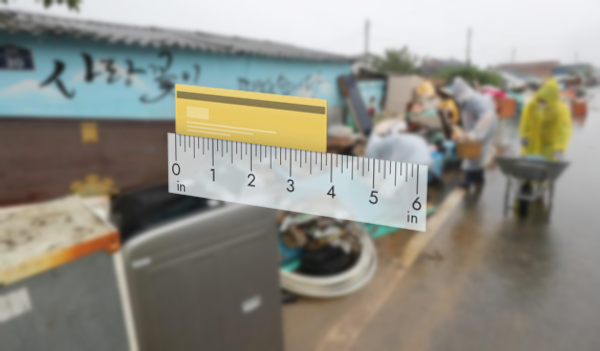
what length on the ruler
3.875 in
